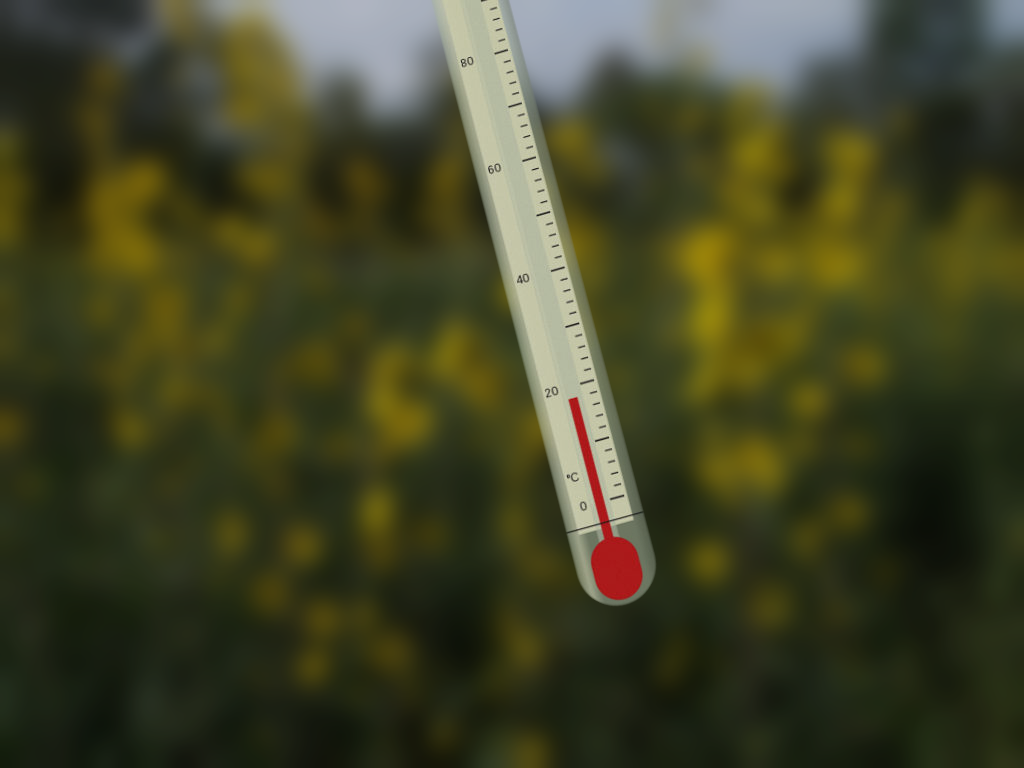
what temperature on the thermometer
18 °C
